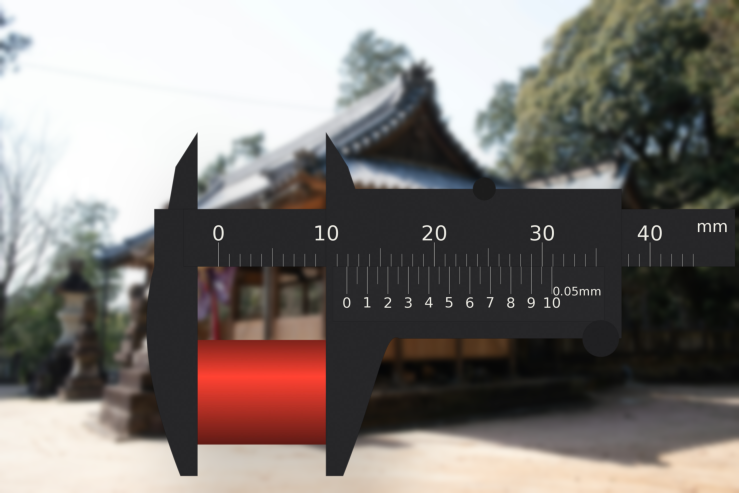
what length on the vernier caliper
11.9 mm
